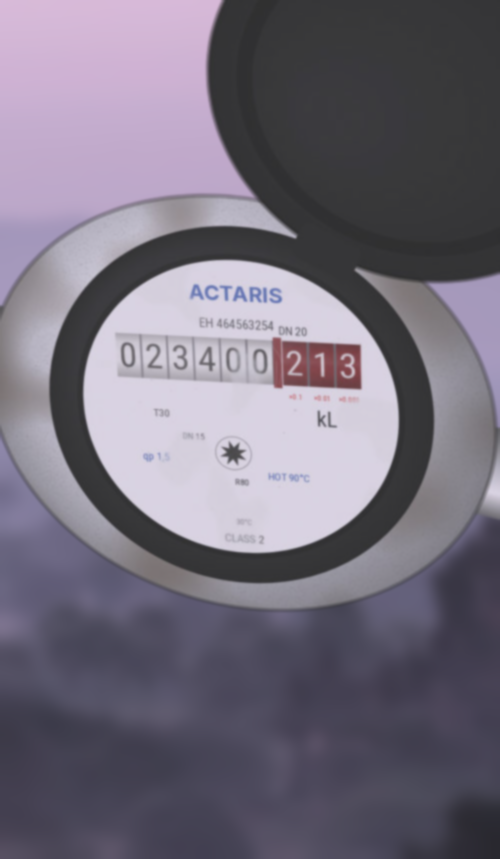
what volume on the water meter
23400.213 kL
